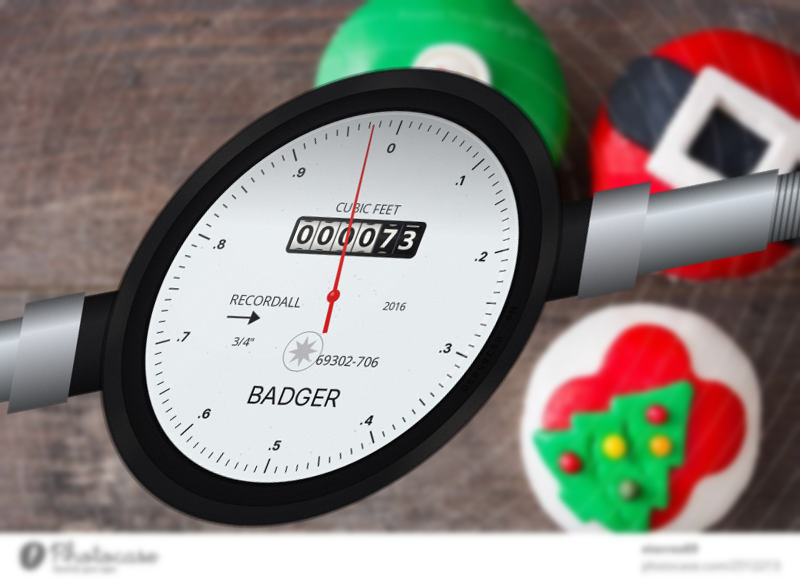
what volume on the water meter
72.97 ft³
